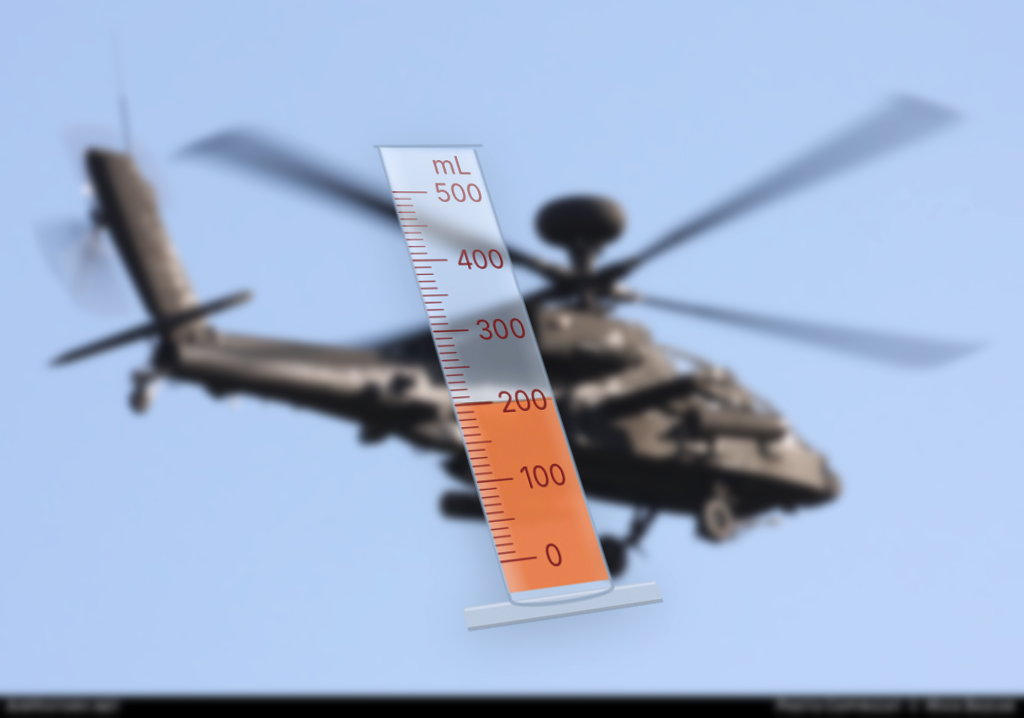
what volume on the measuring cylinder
200 mL
